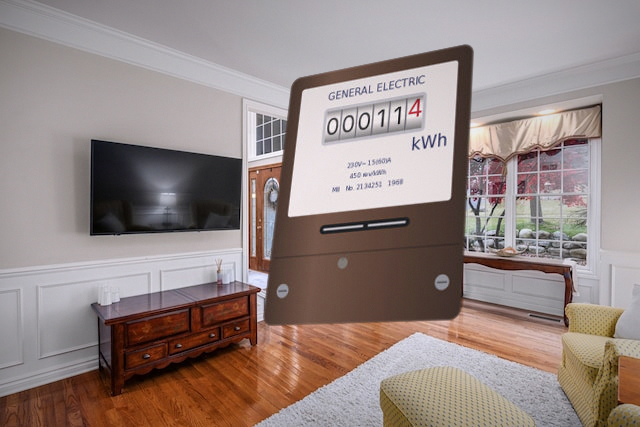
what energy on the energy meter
11.4 kWh
